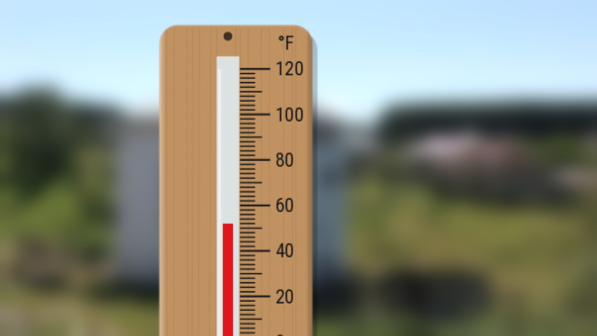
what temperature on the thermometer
52 °F
